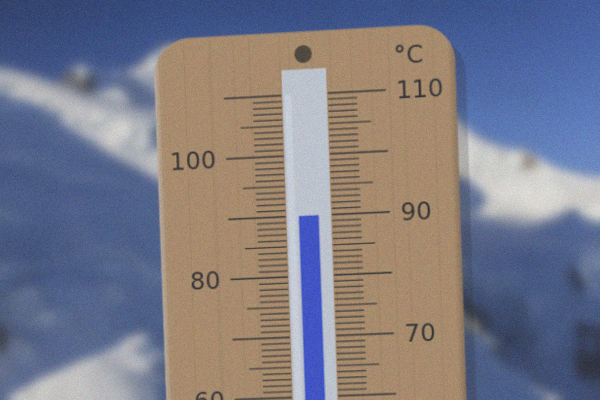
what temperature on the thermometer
90 °C
